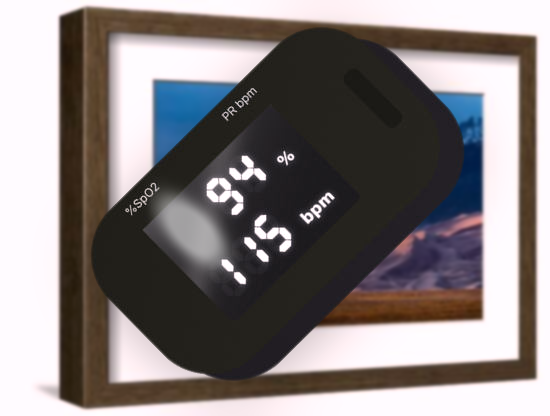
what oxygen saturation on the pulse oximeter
94 %
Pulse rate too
115 bpm
